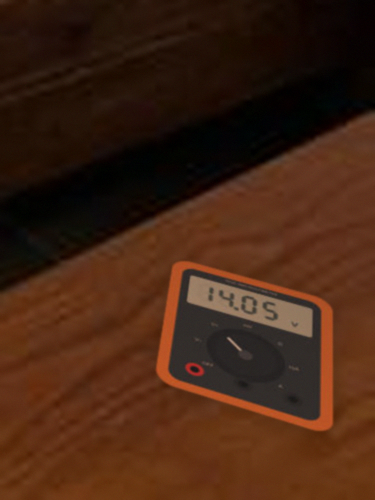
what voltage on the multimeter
14.05 V
